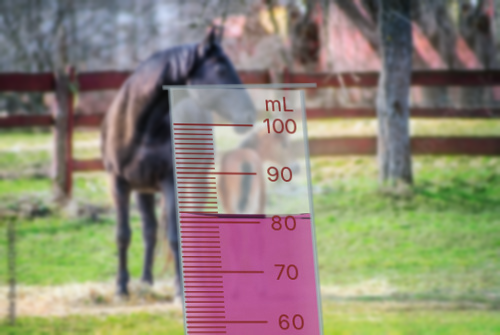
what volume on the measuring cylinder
81 mL
